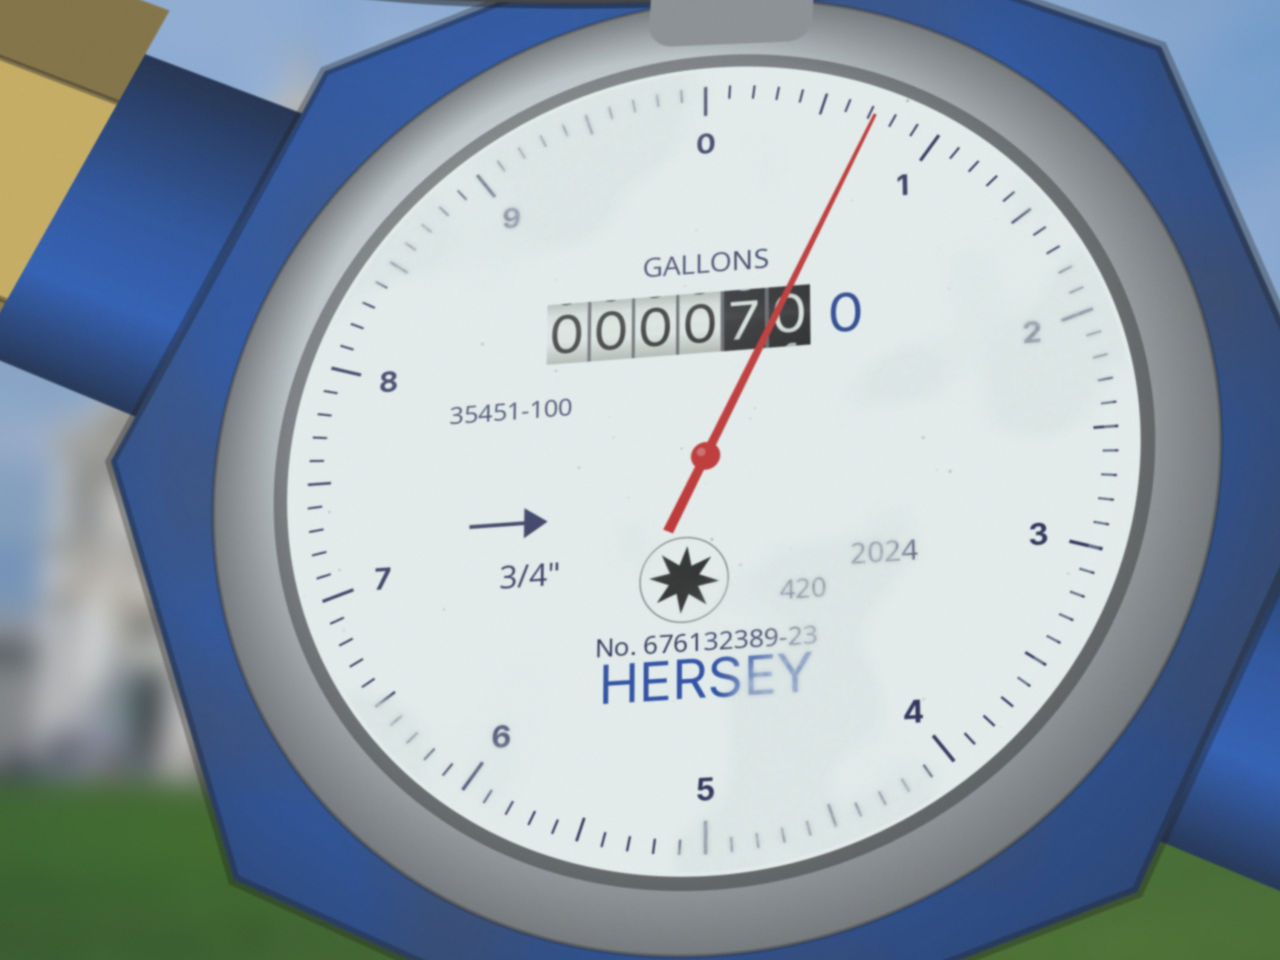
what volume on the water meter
700.7 gal
